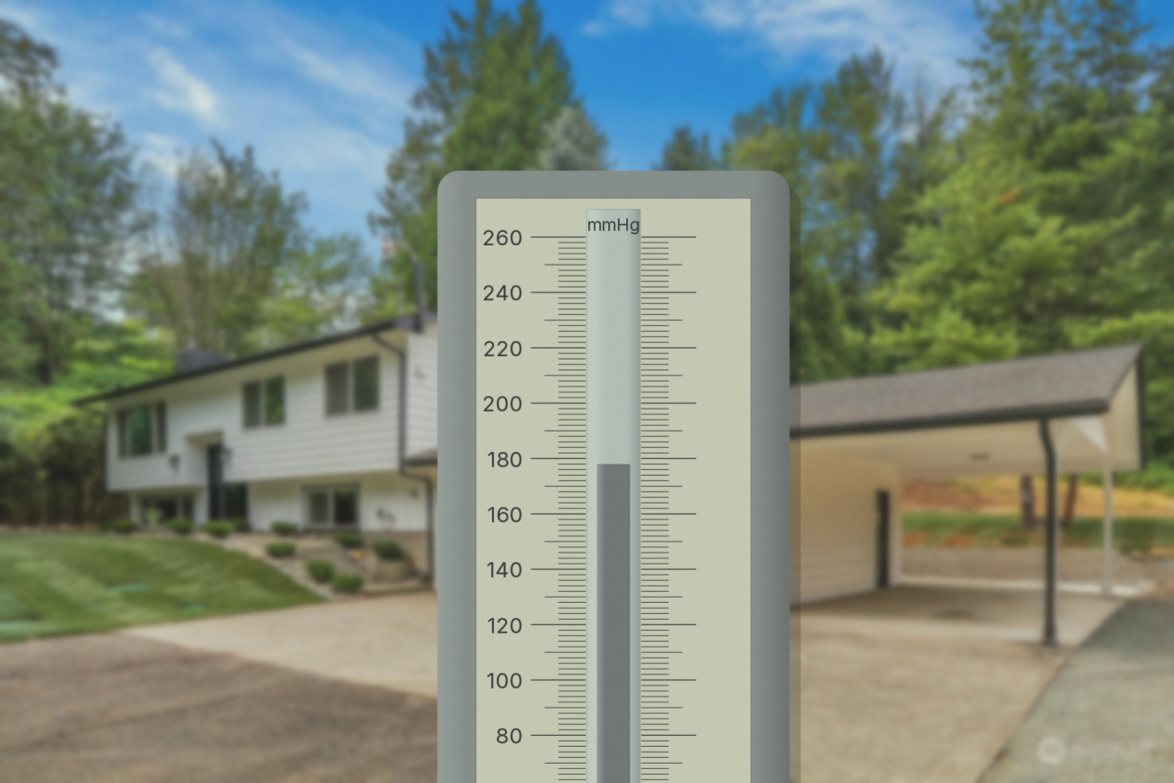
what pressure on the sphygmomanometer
178 mmHg
